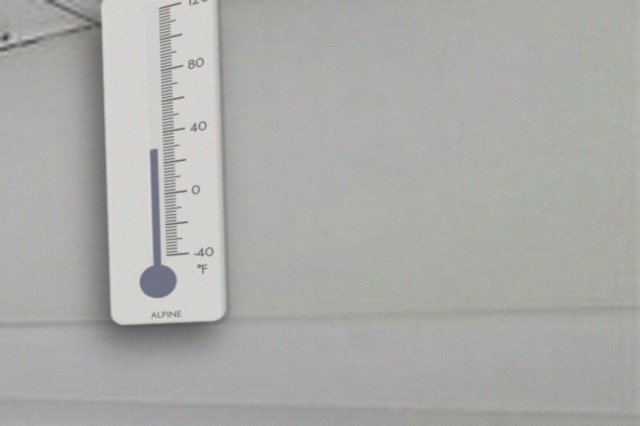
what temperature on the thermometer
30 °F
